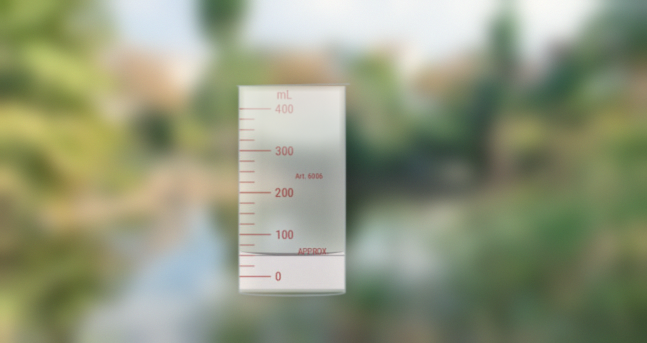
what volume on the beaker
50 mL
